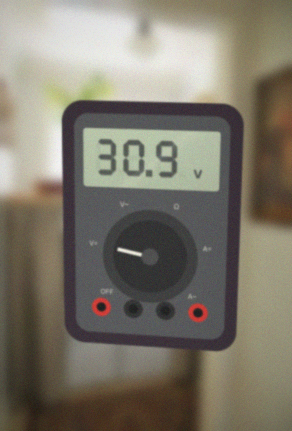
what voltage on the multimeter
30.9 V
